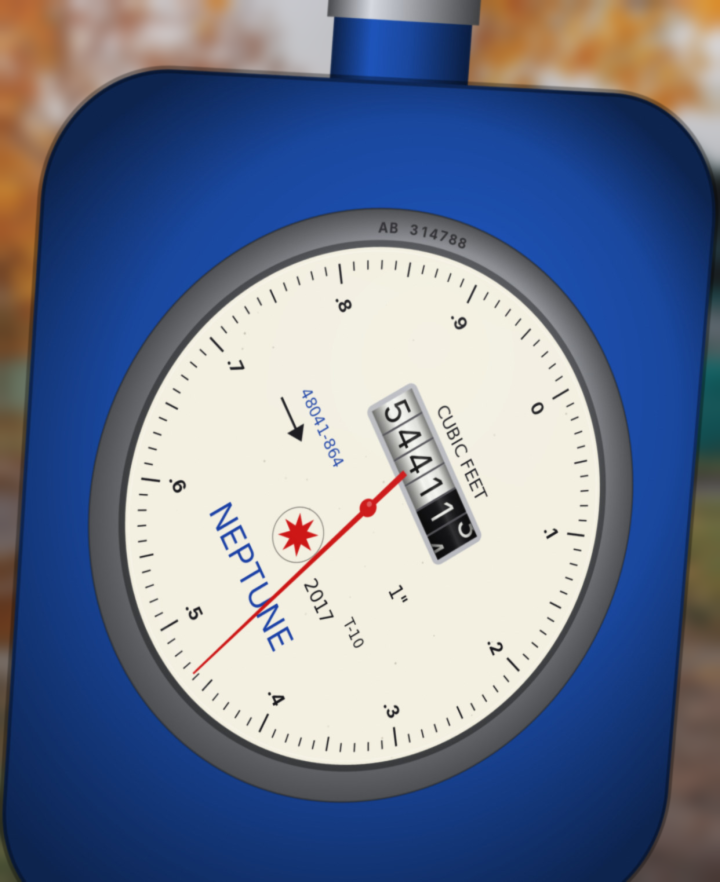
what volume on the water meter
544113.46 ft³
